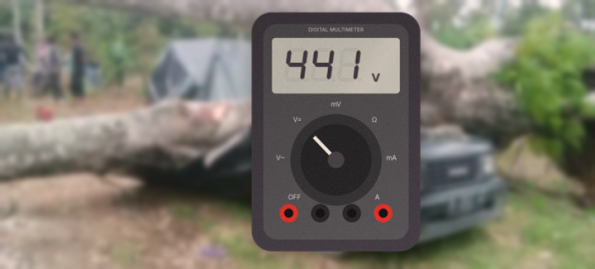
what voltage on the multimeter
441 V
